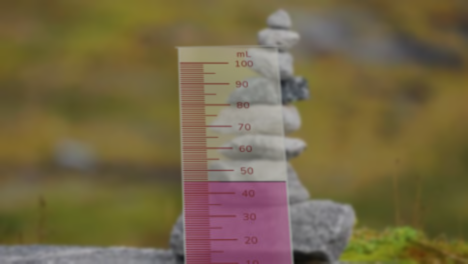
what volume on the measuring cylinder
45 mL
